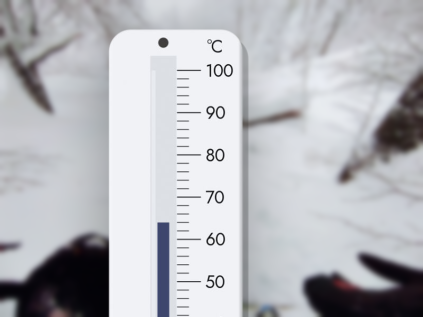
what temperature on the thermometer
64 °C
